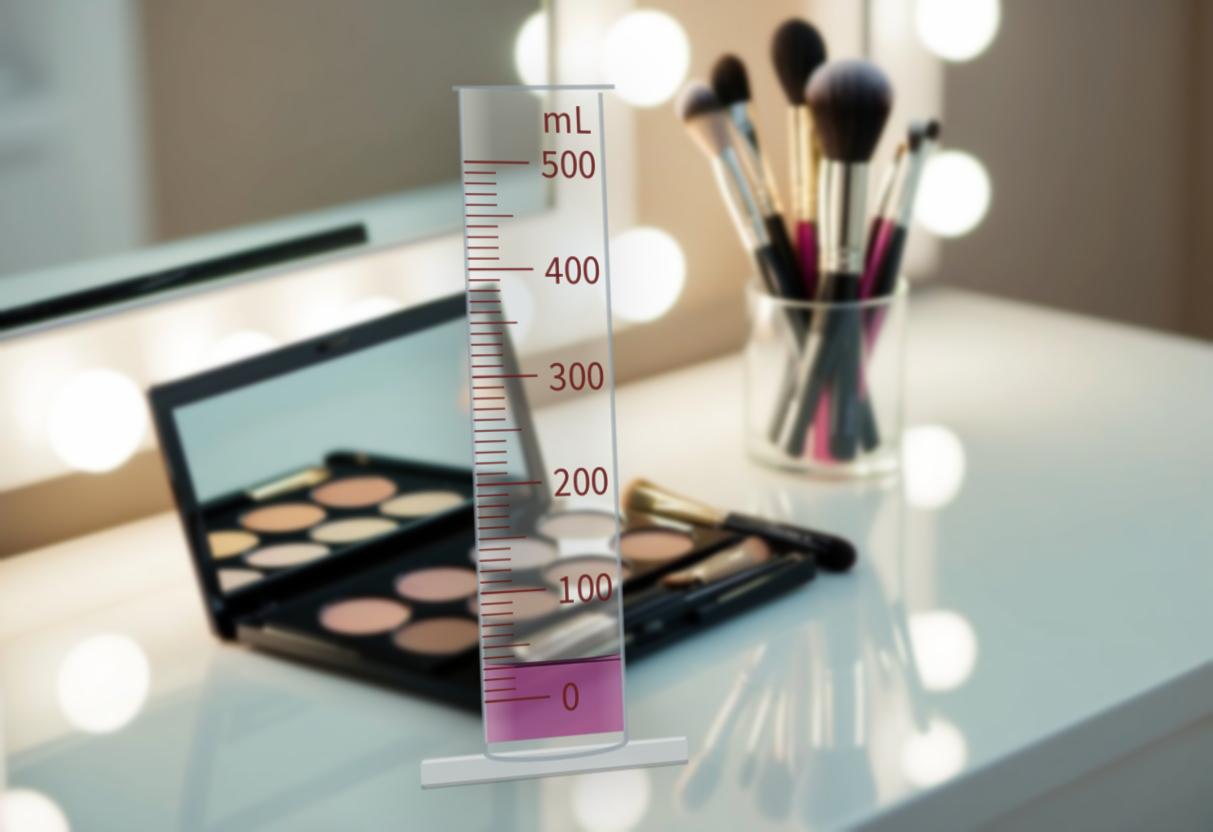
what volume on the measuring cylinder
30 mL
